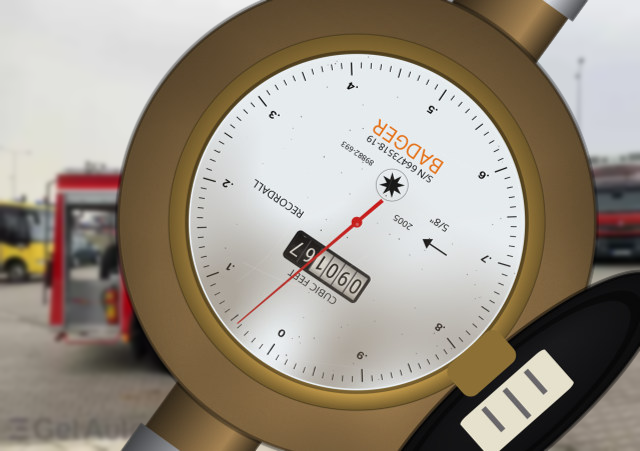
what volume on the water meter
90167.04 ft³
